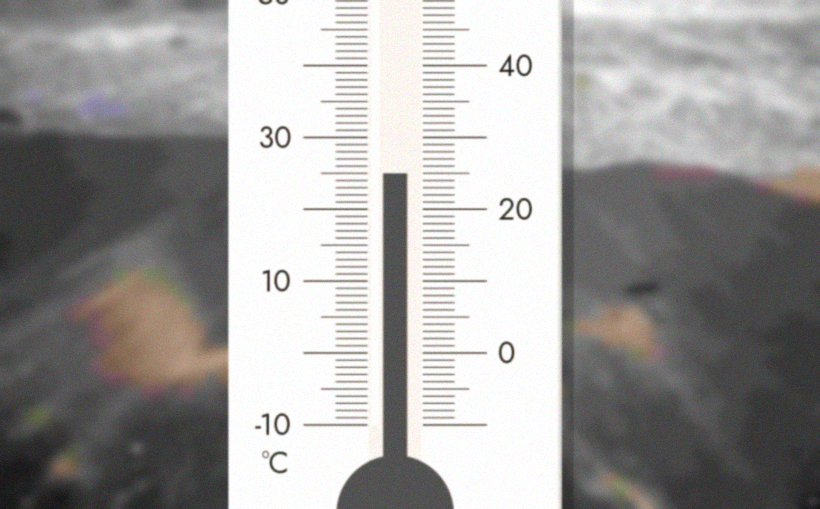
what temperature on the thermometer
25 °C
